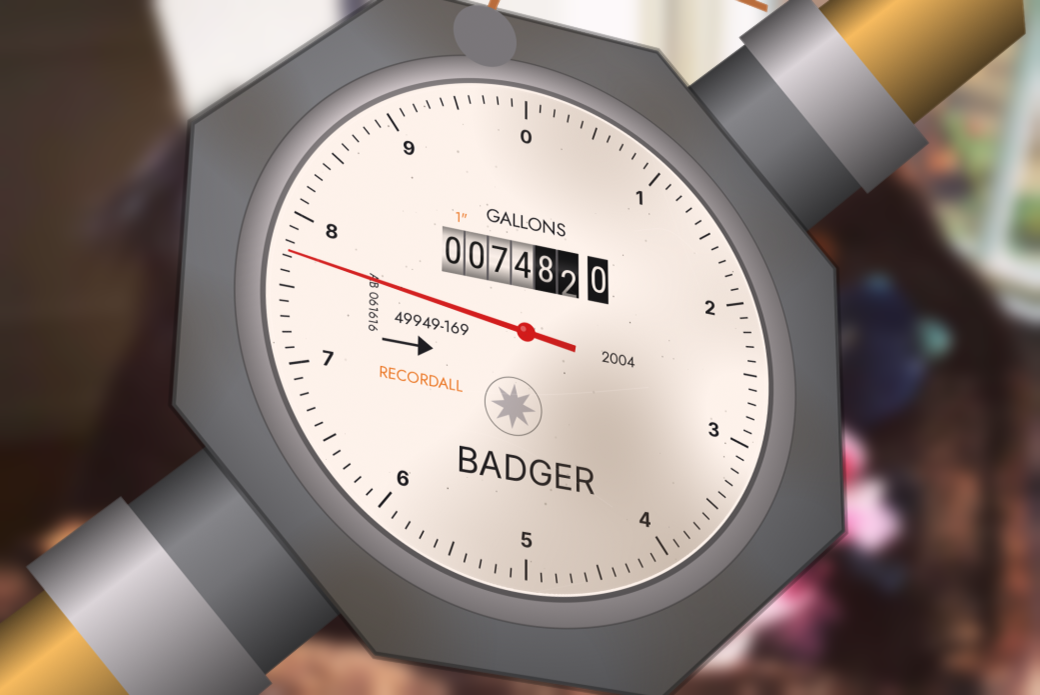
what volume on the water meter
74817.7 gal
